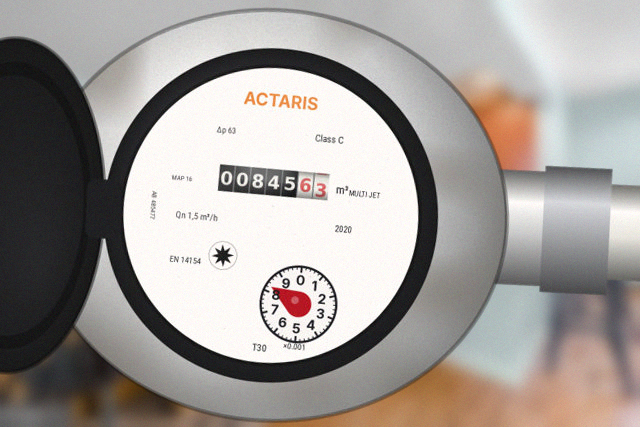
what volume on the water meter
845.628 m³
